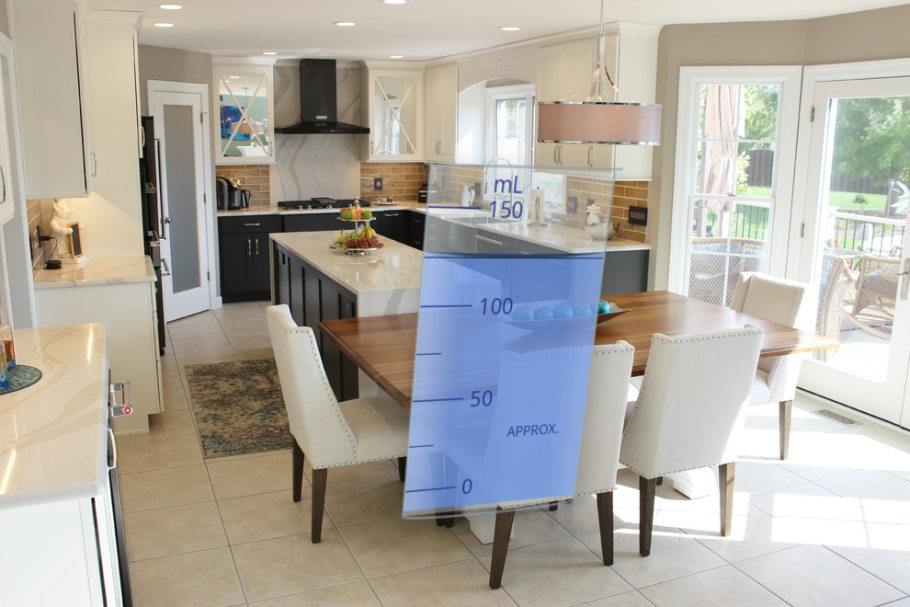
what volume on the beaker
125 mL
